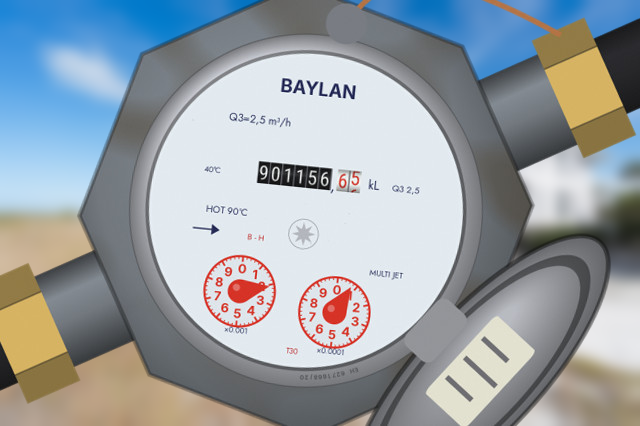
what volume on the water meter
901156.6520 kL
